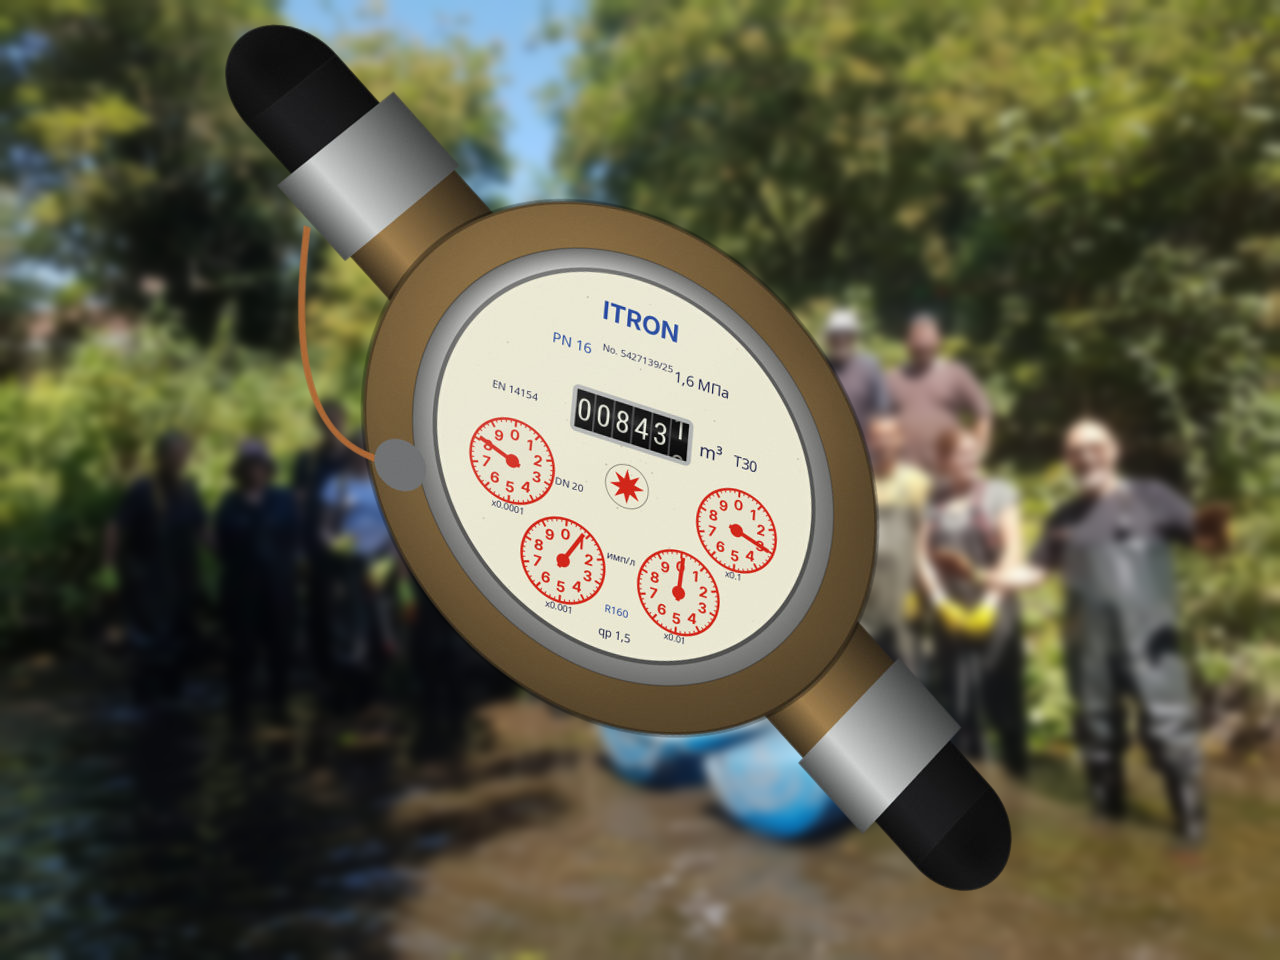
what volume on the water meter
8431.3008 m³
